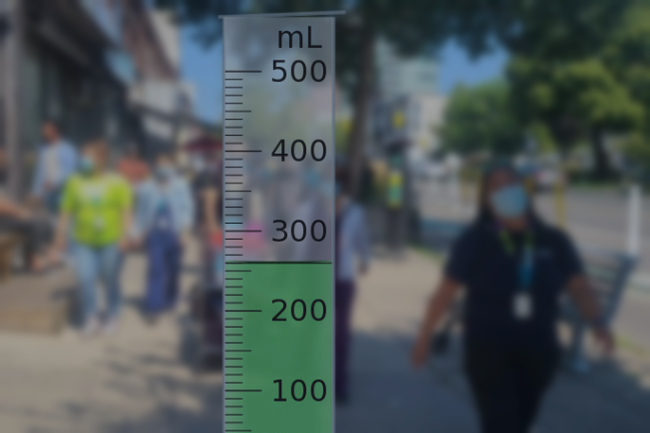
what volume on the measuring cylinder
260 mL
